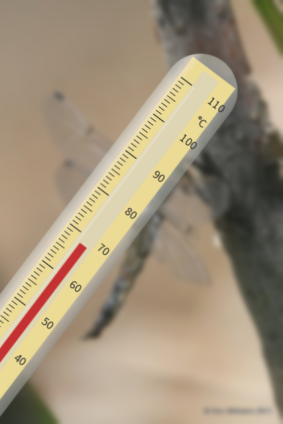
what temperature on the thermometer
68 °C
